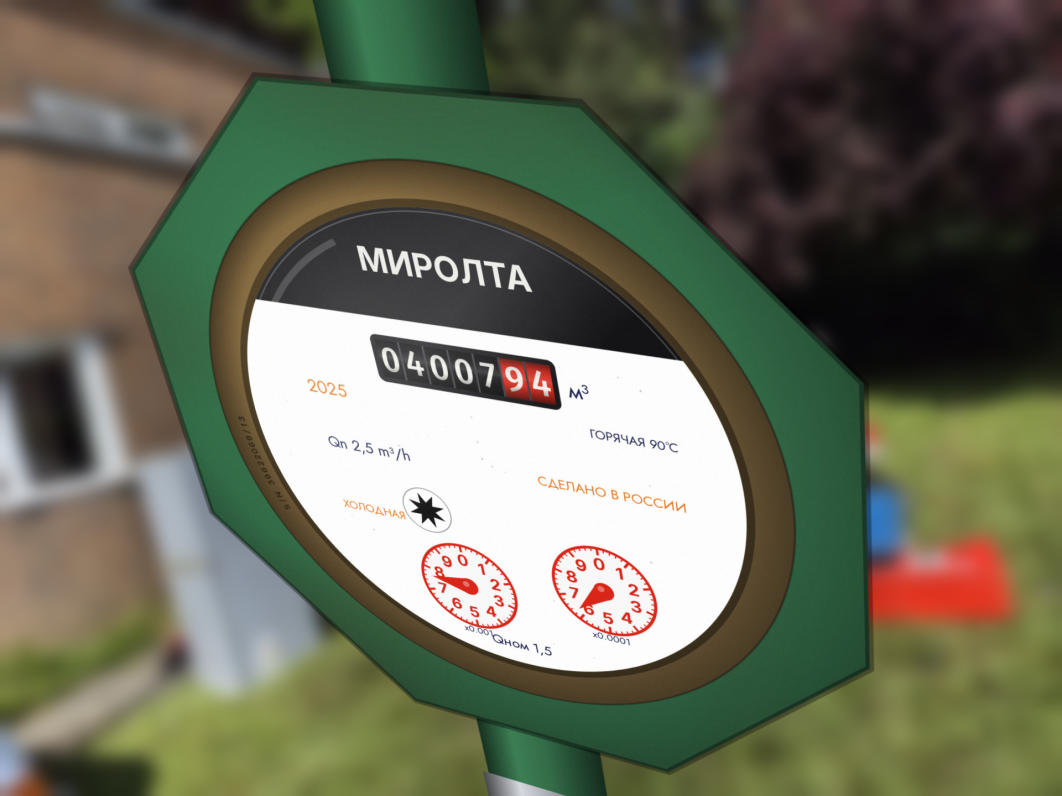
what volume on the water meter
4007.9476 m³
